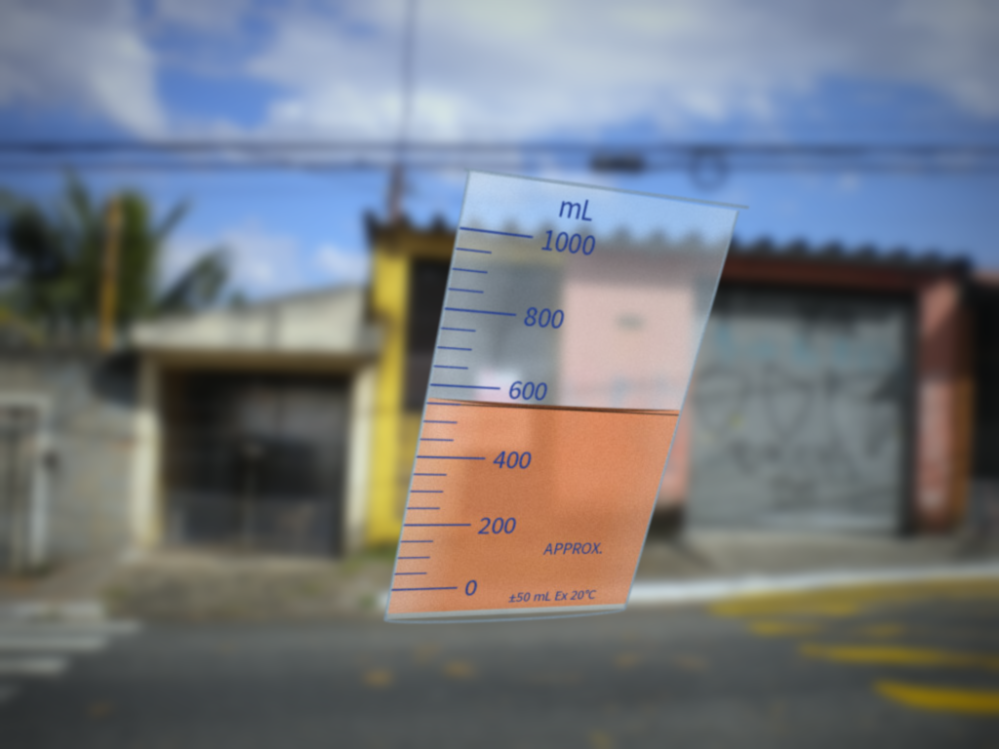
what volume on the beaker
550 mL
